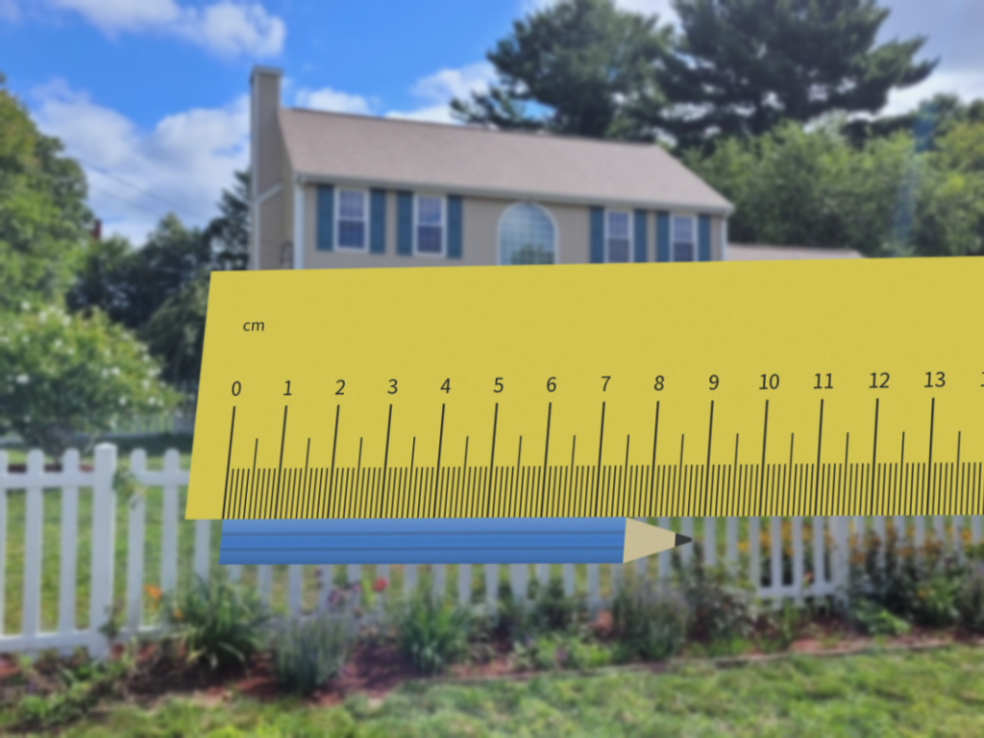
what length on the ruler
8.8 cm
